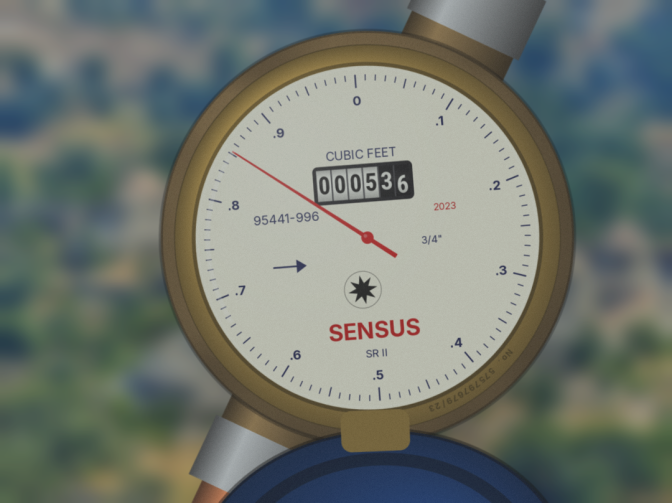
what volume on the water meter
535.85 ft³
